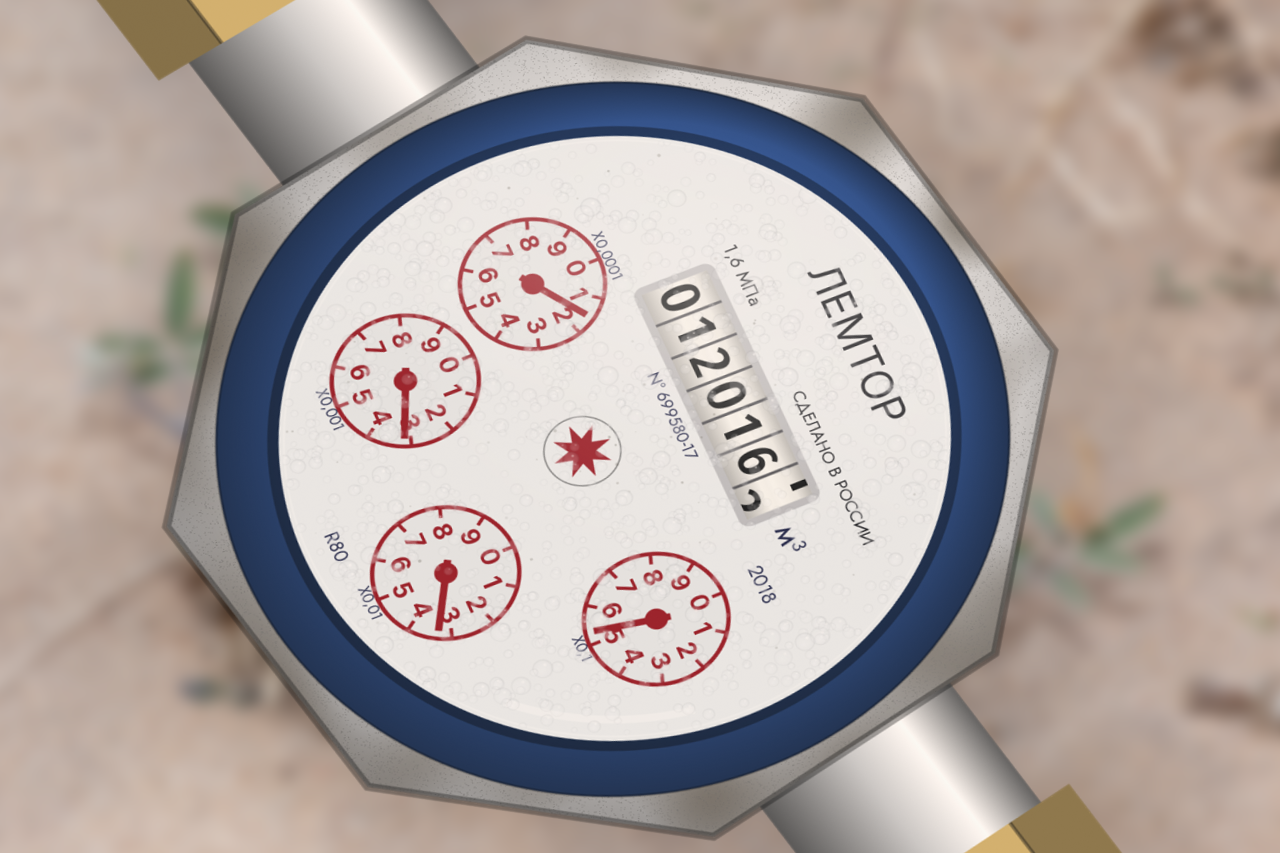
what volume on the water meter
120161.5331 m³
